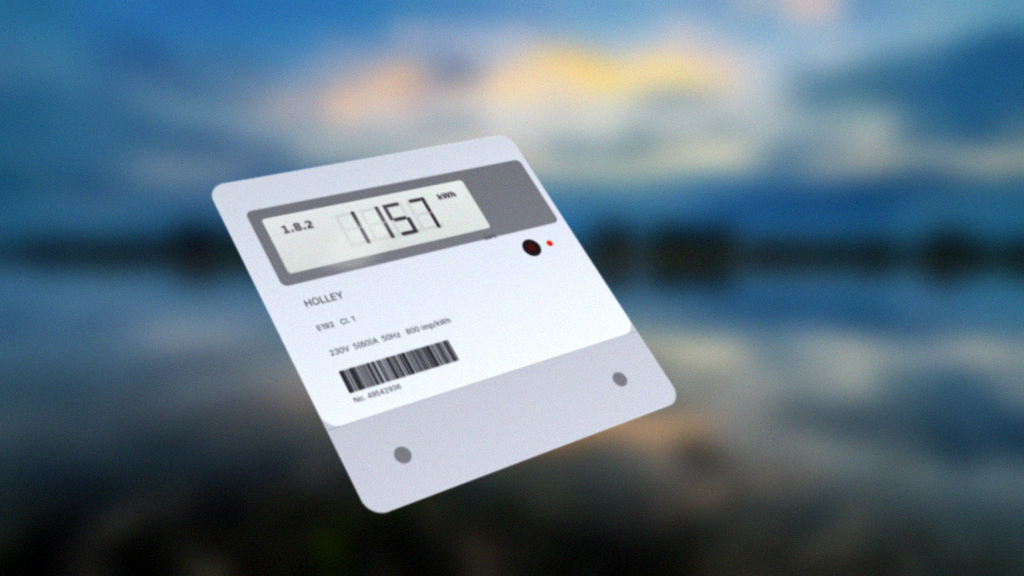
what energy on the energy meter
1157 kWh
